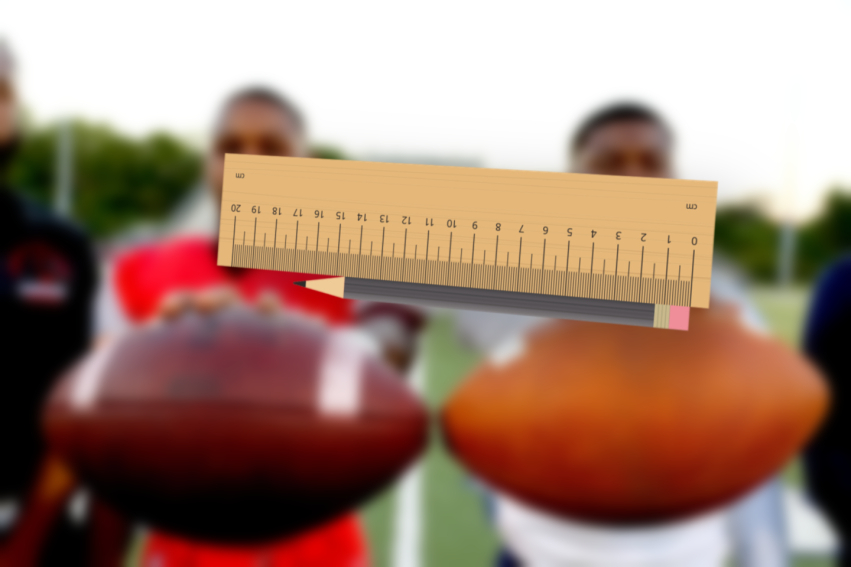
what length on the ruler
17 cm
